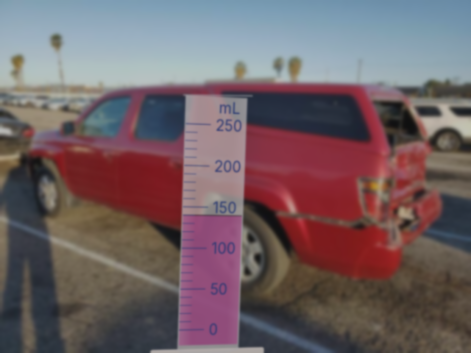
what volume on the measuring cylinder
140 mL
